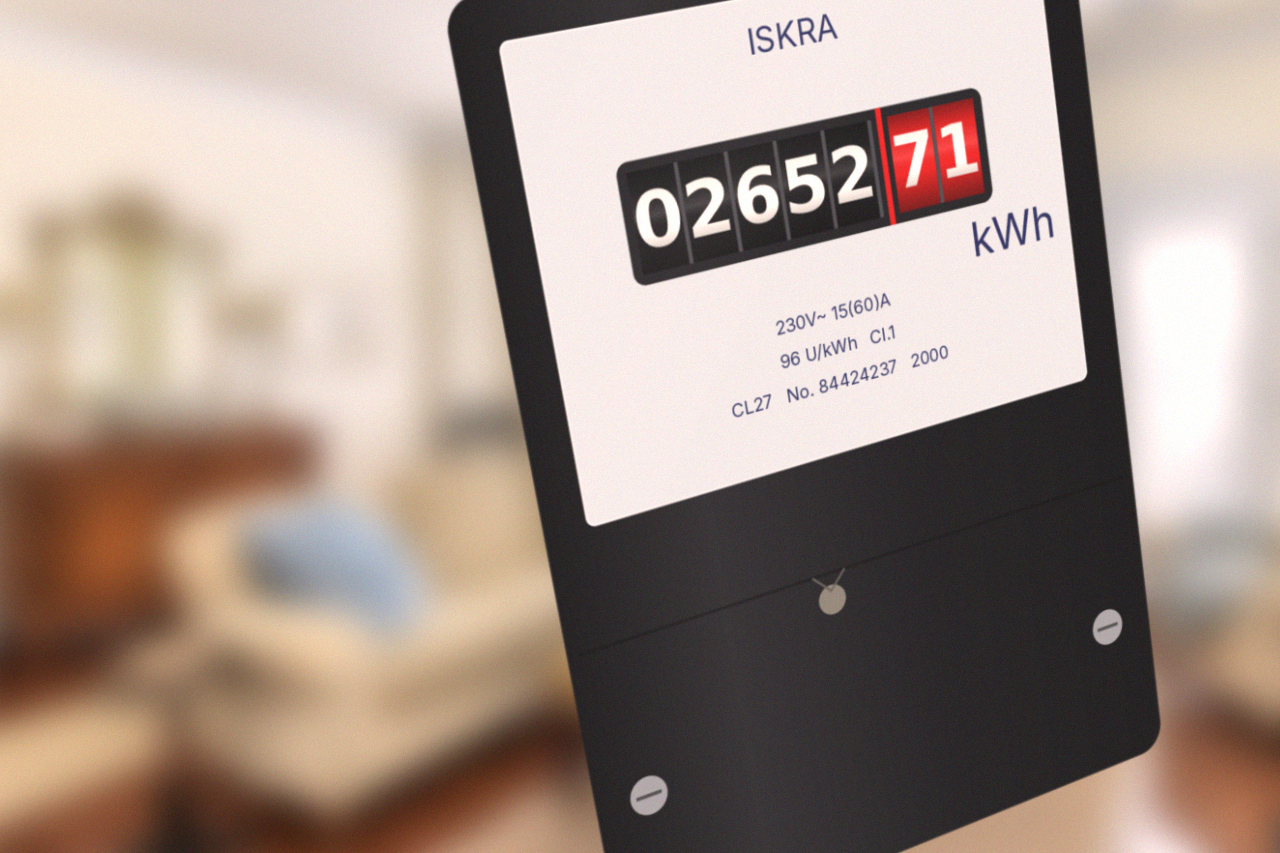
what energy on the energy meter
2652.71 kWh
